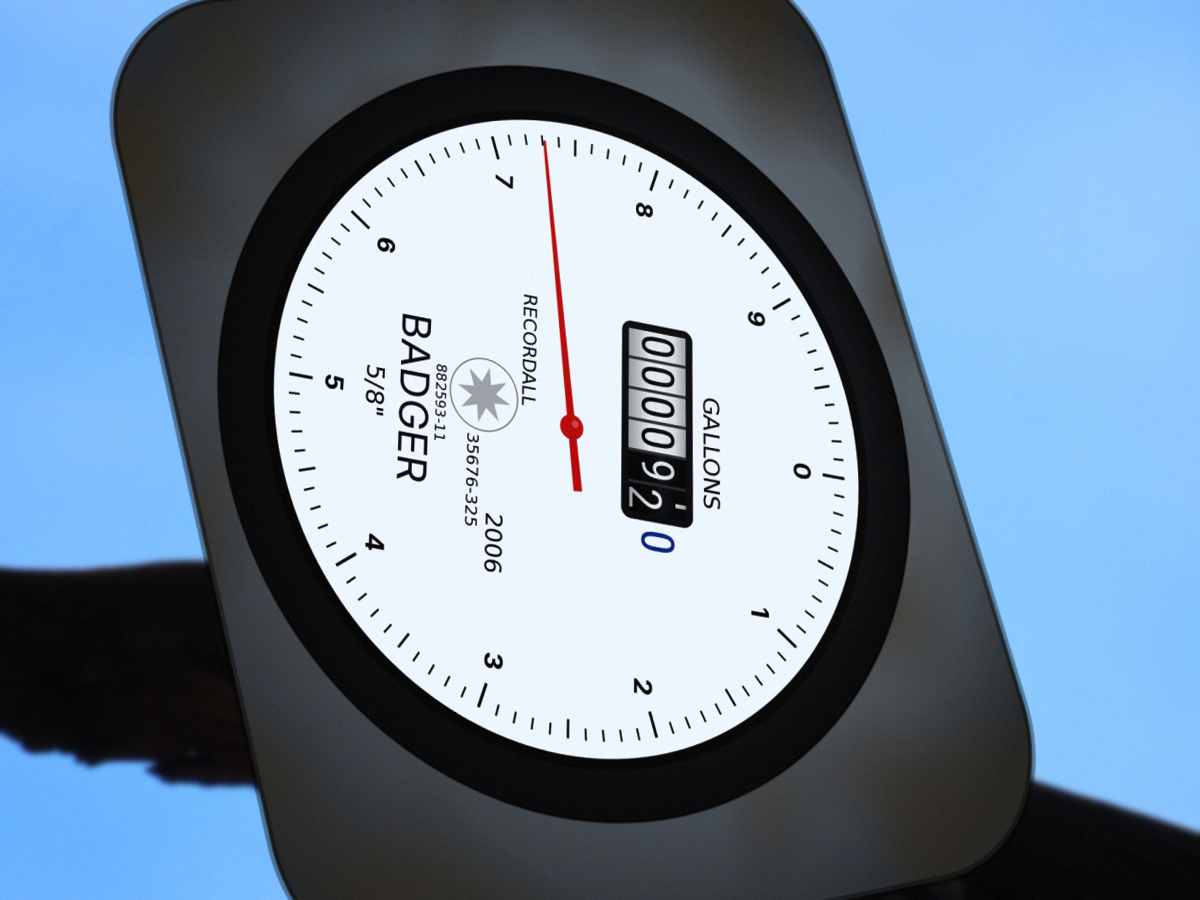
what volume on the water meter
917.3 gal
